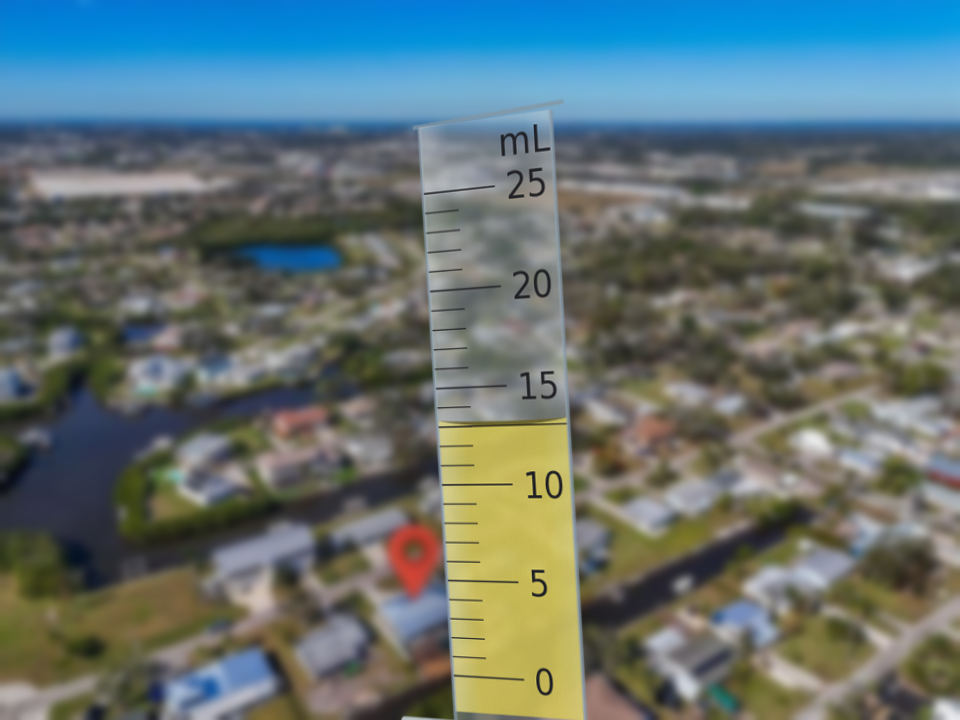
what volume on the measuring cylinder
13 mL
